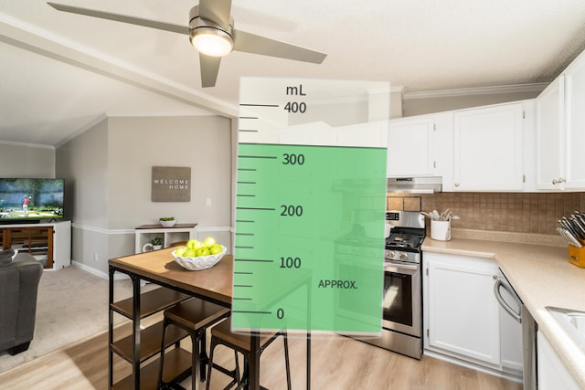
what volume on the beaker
325 mL
